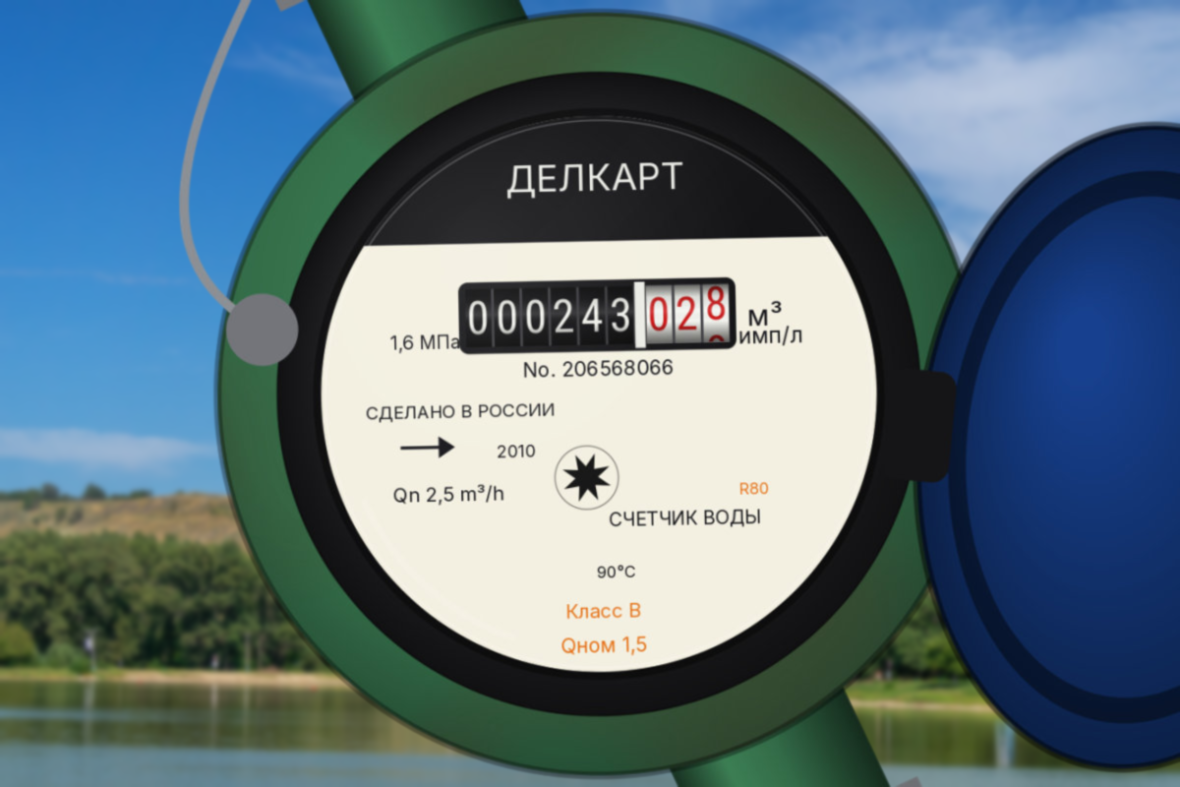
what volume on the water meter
243.028 m³
